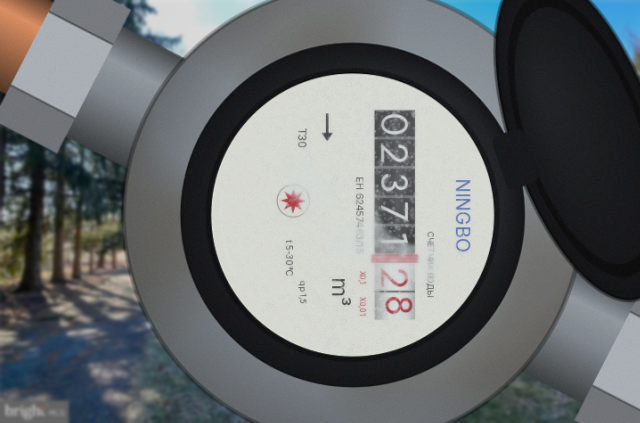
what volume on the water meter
2371.28 m³
